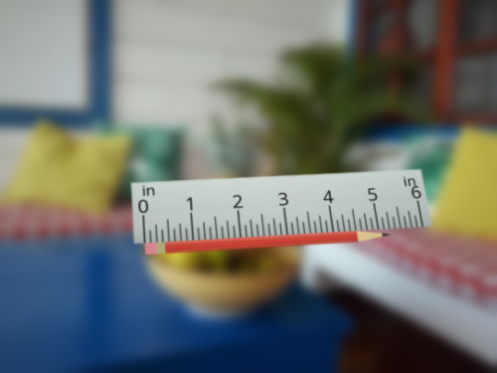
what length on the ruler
5.25 in
